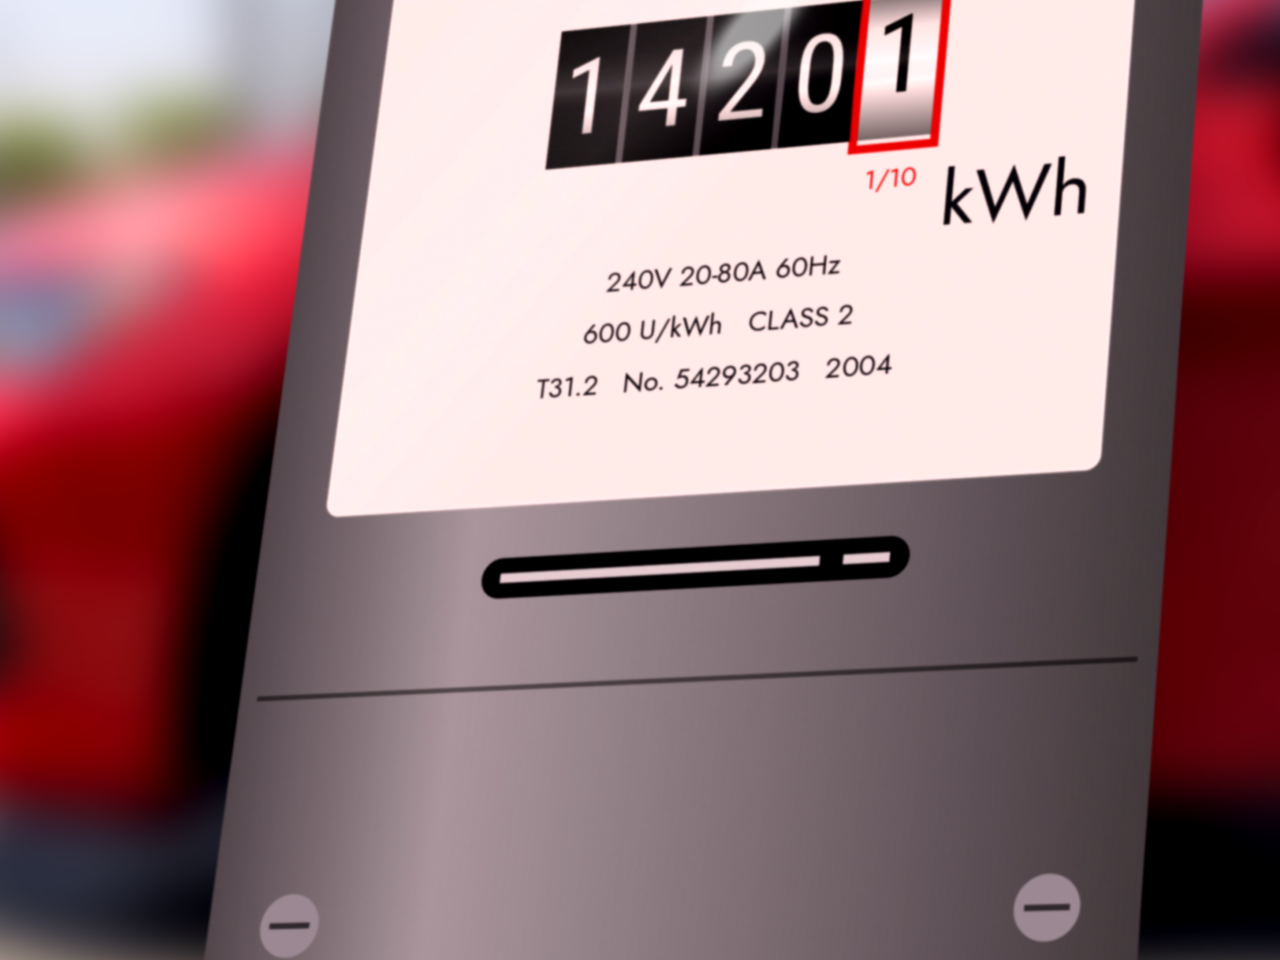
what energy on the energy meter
1420.1 kWh
